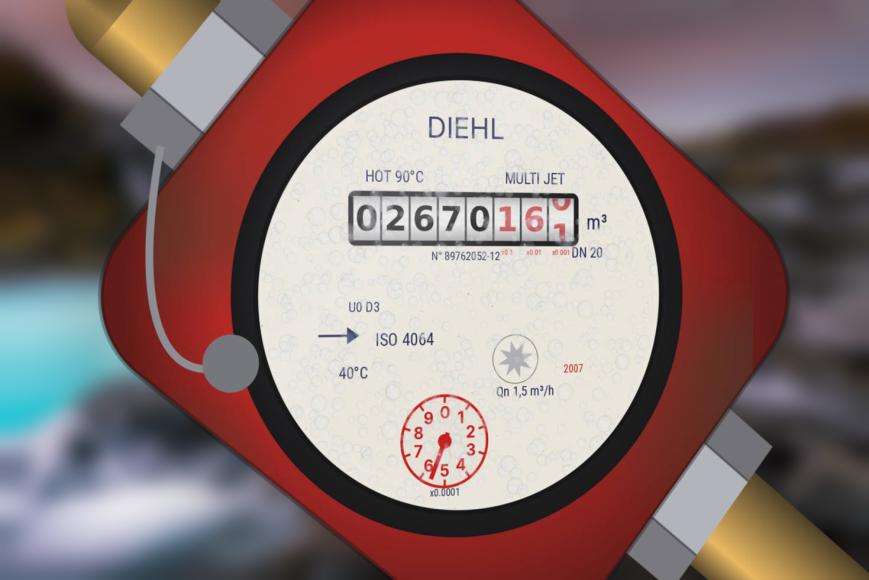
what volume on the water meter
2670.1605 m³
